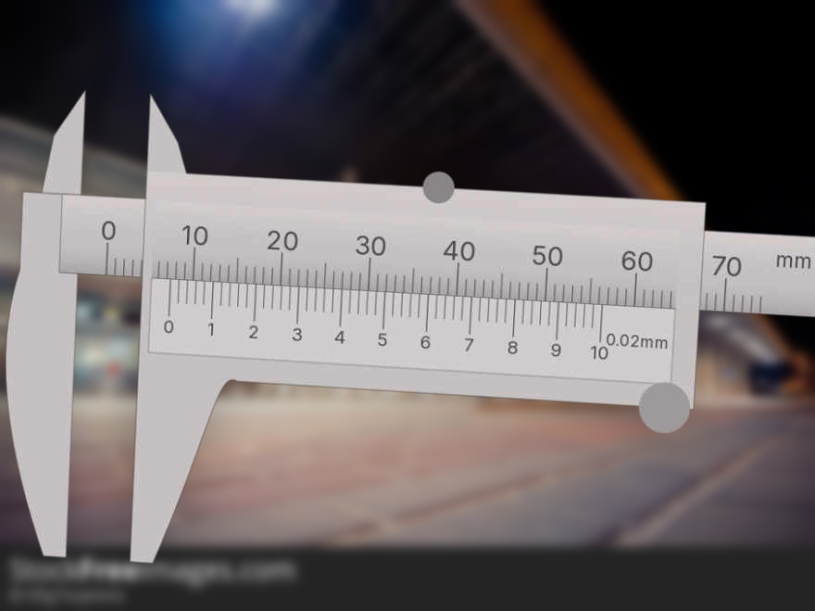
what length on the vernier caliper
7.4 mm
